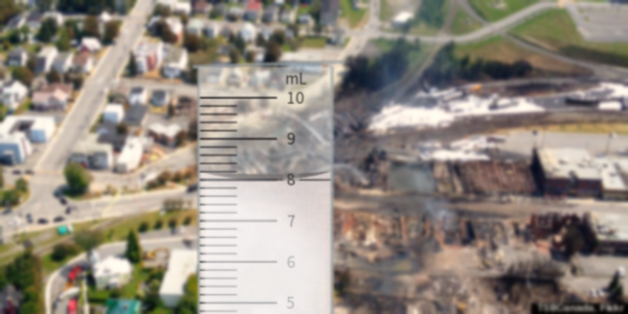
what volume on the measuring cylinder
8 mL
